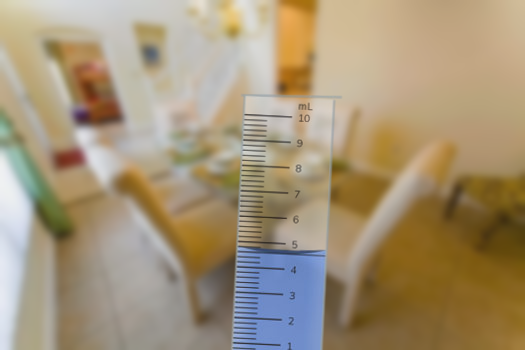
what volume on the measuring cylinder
4.6 mL
